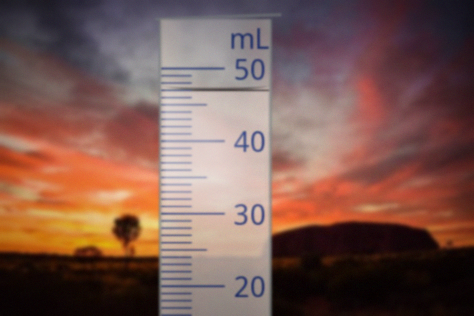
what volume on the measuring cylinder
47 mL
